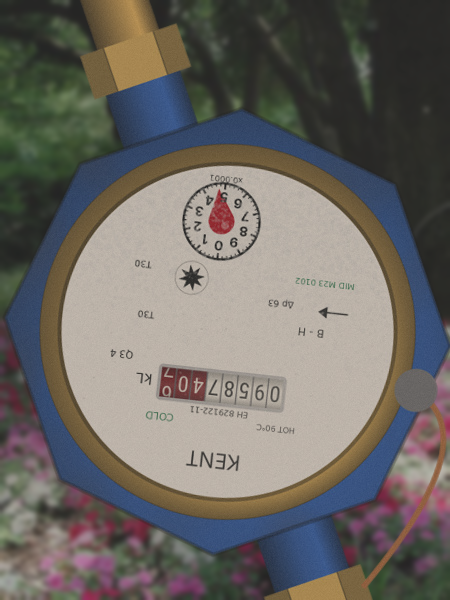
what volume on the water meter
9587.4064 kL
